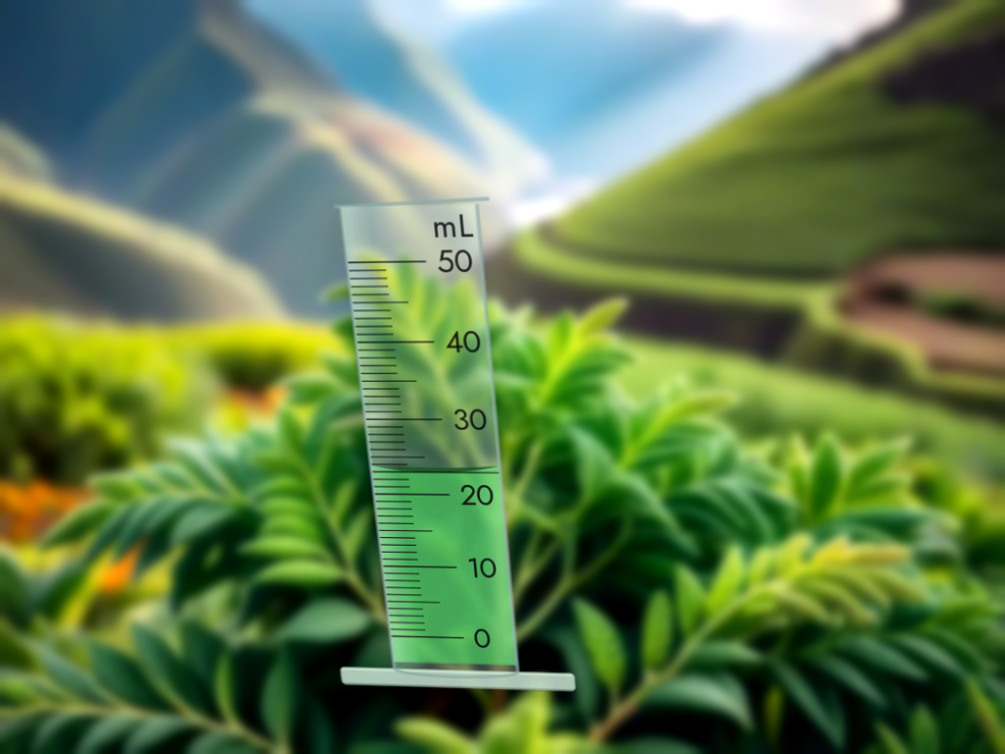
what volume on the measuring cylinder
23 mL
